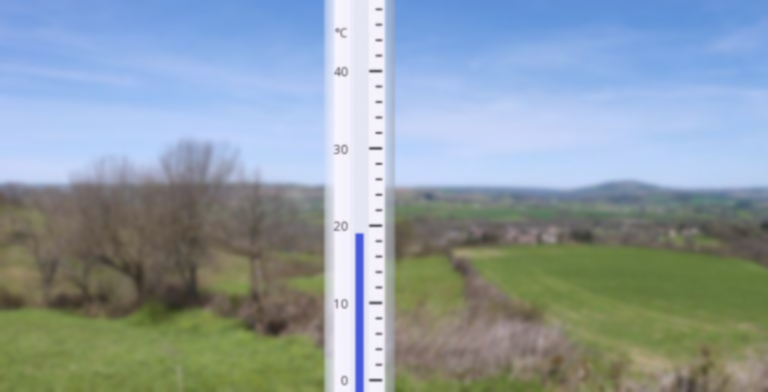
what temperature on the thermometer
19 °C
